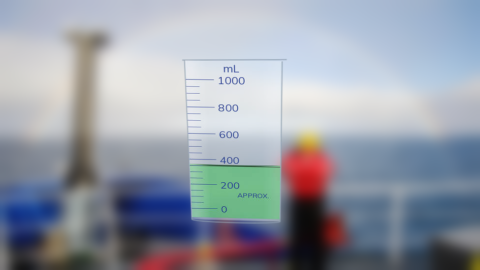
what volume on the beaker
350 mL
